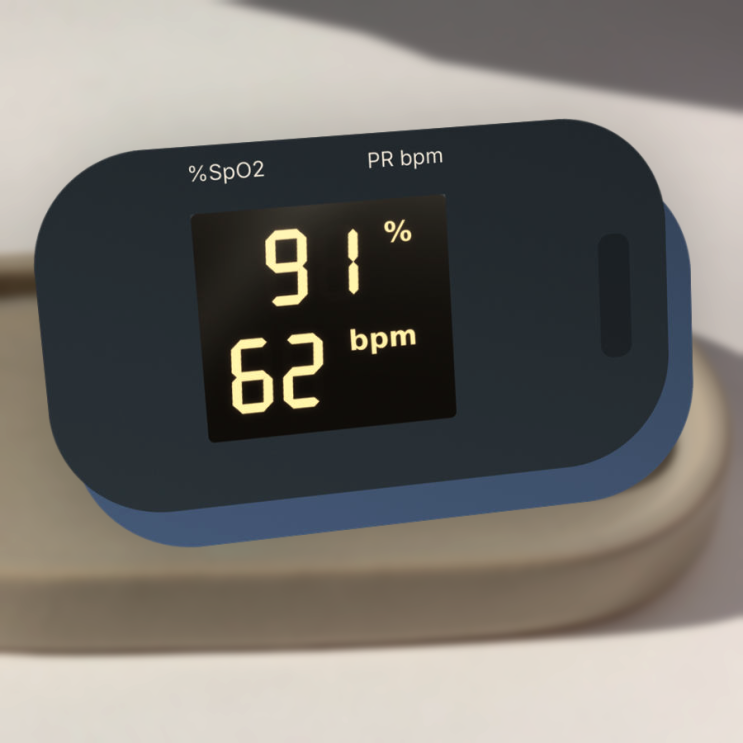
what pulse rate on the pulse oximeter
62 bpm
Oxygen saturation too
91 %
